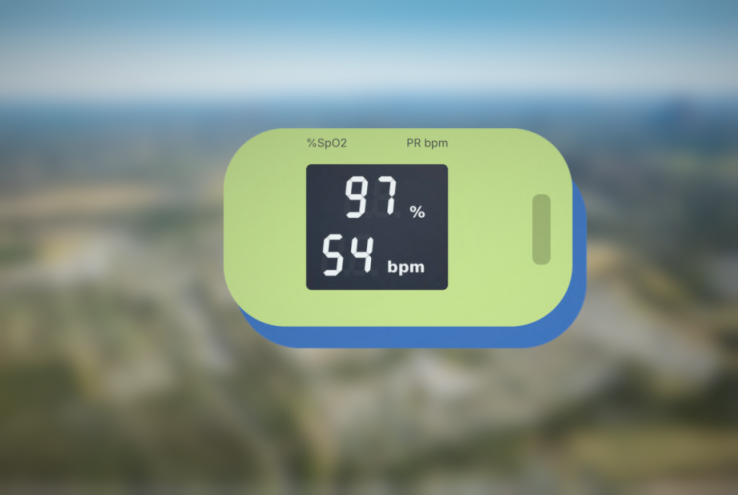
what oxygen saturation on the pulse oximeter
97 %
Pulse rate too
54 bpm
